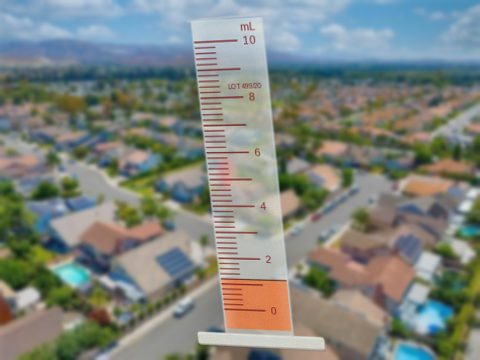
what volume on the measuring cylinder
1.2 mL
